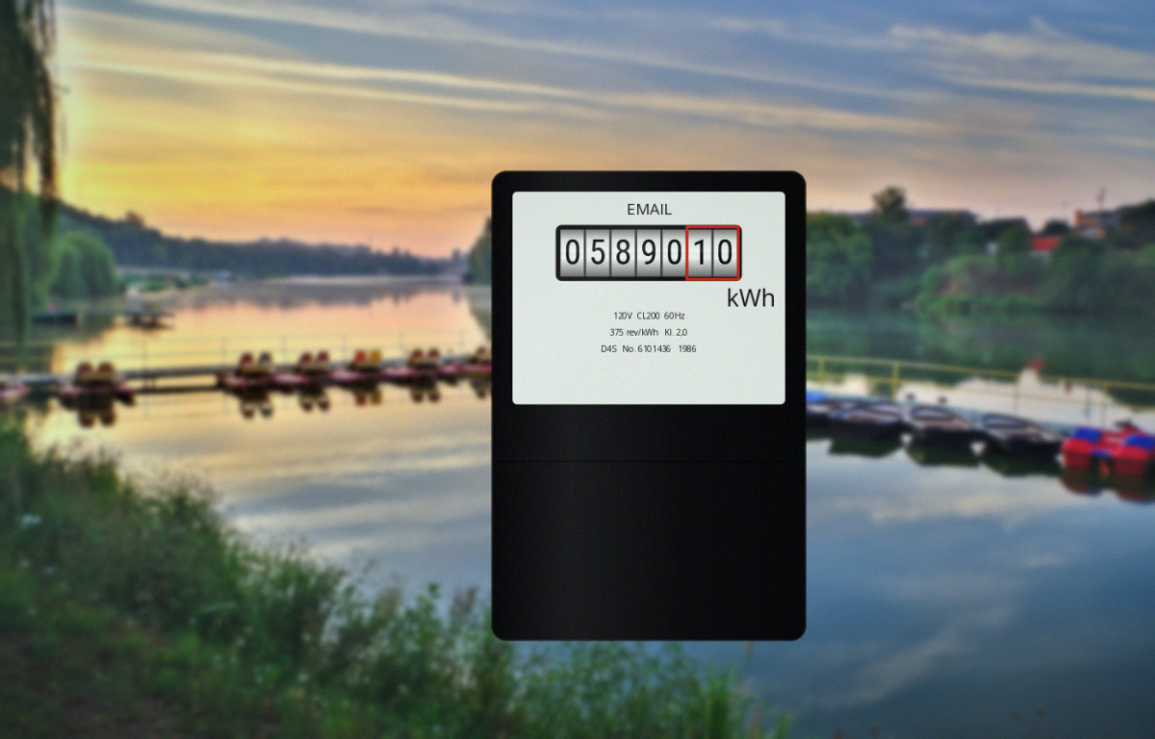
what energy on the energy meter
5890.10 kWh
